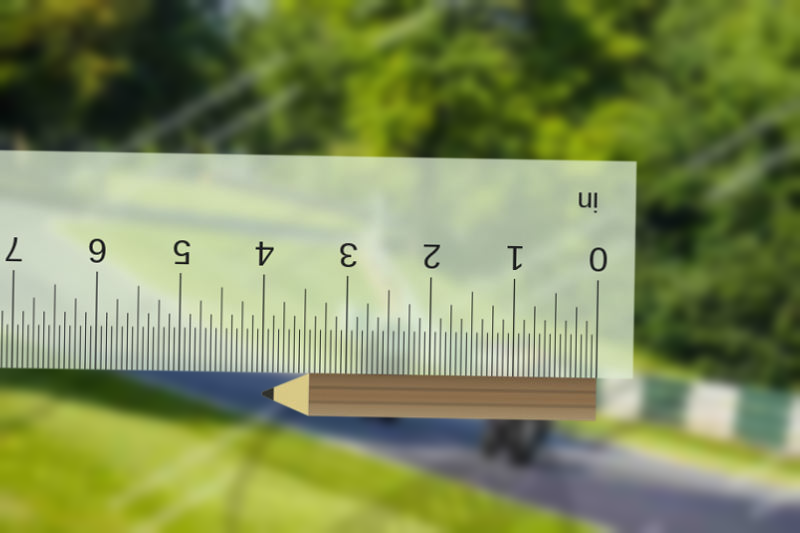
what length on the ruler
4 in
